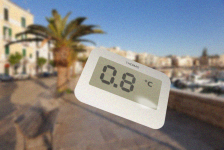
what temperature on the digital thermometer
0.8 °C
